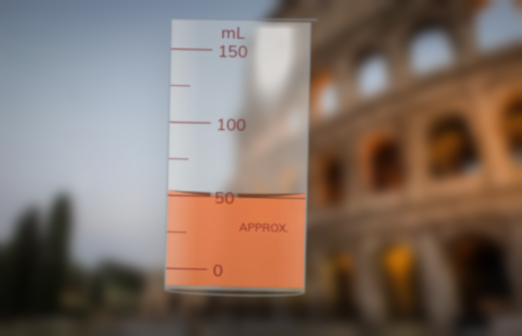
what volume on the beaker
50 mL
